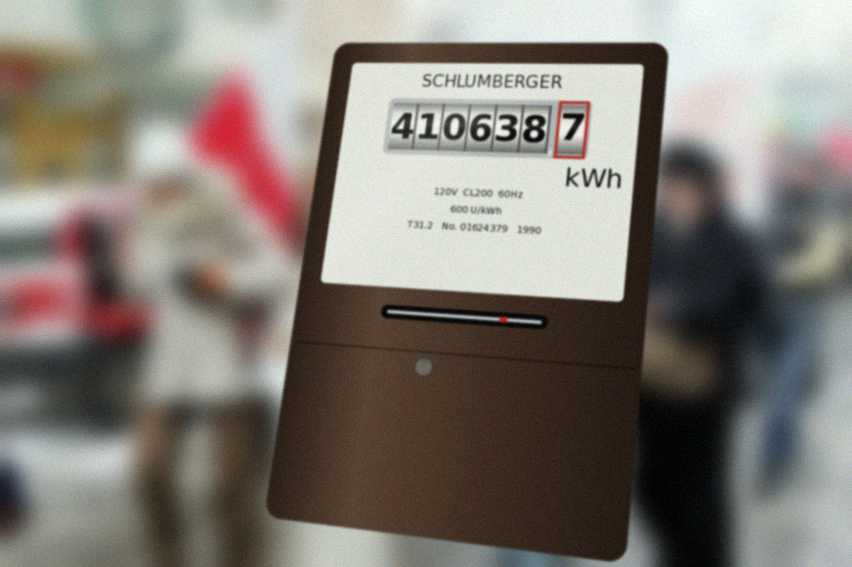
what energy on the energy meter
410638.7 kWh
